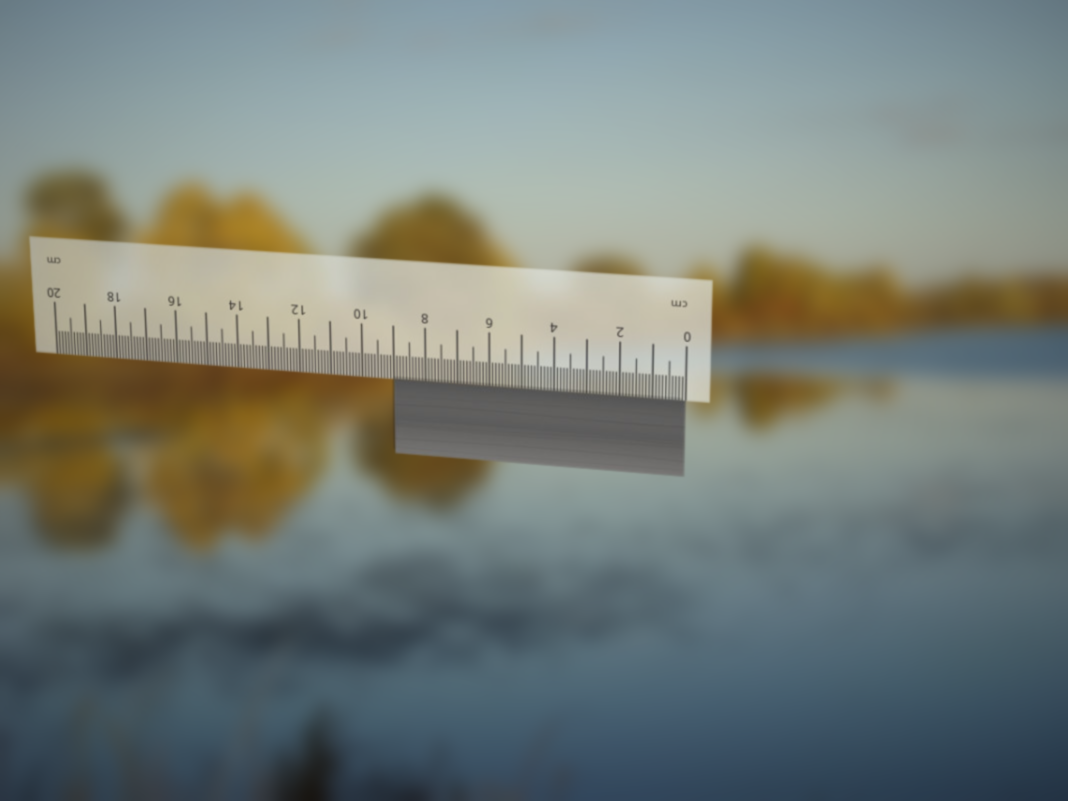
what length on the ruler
9 cm
